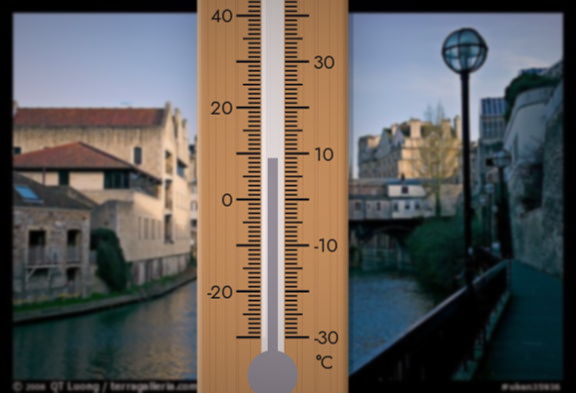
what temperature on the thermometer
9 °C
